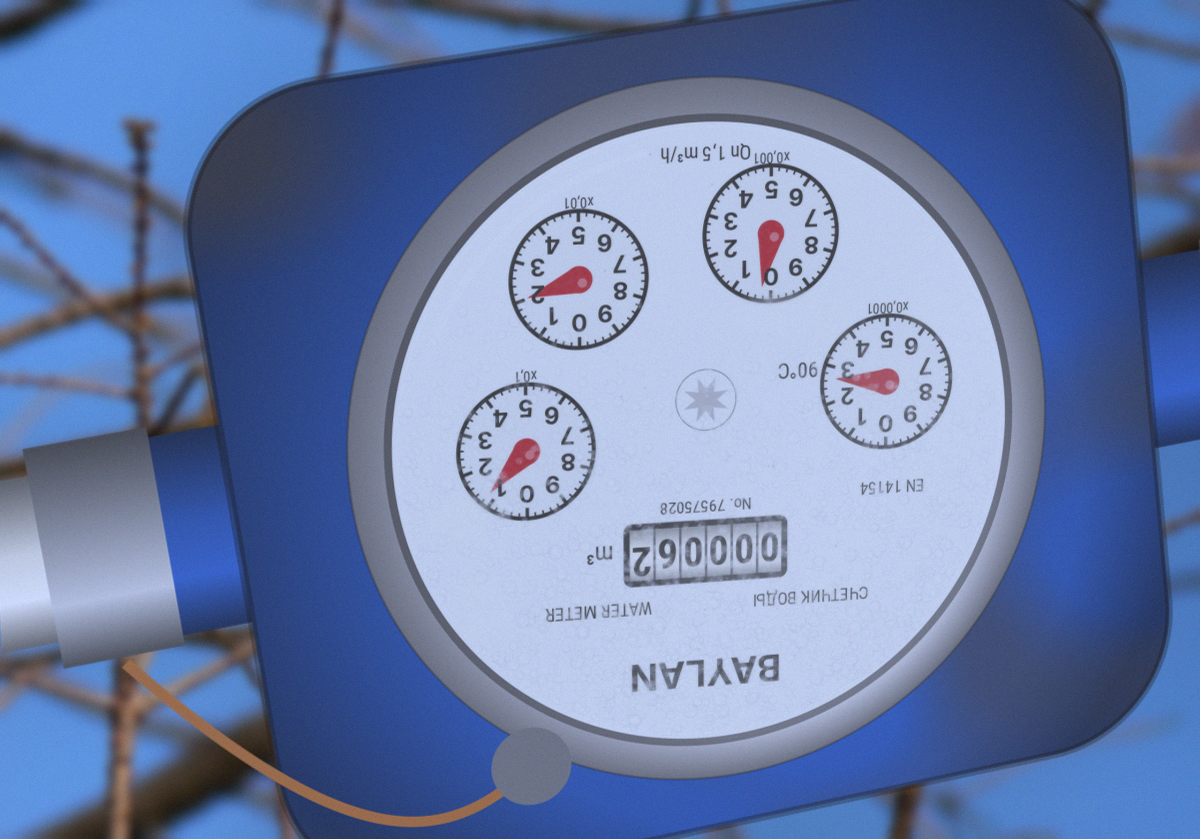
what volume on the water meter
62.1202 m³
